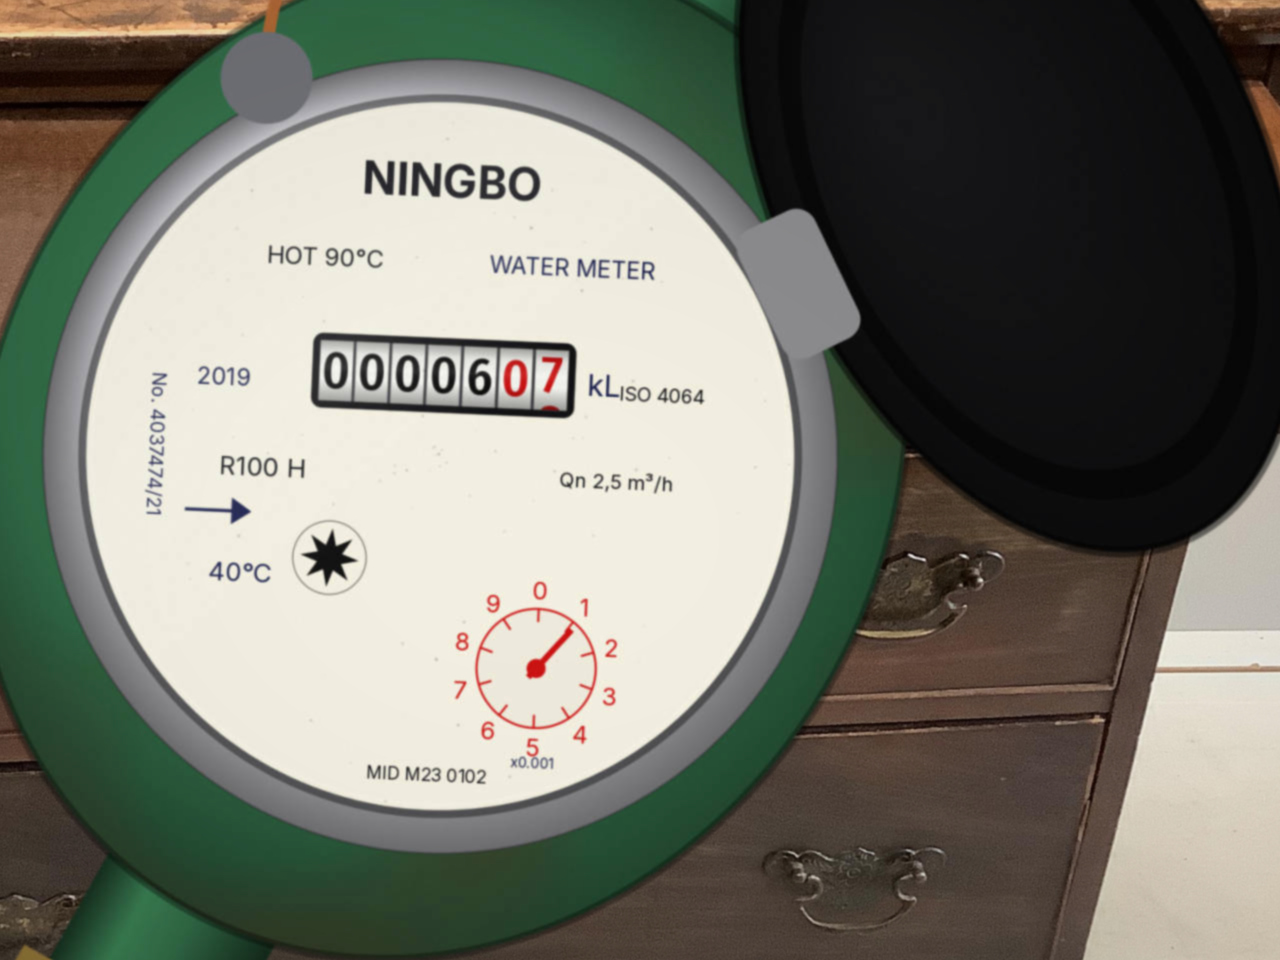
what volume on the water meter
6.071 kL
